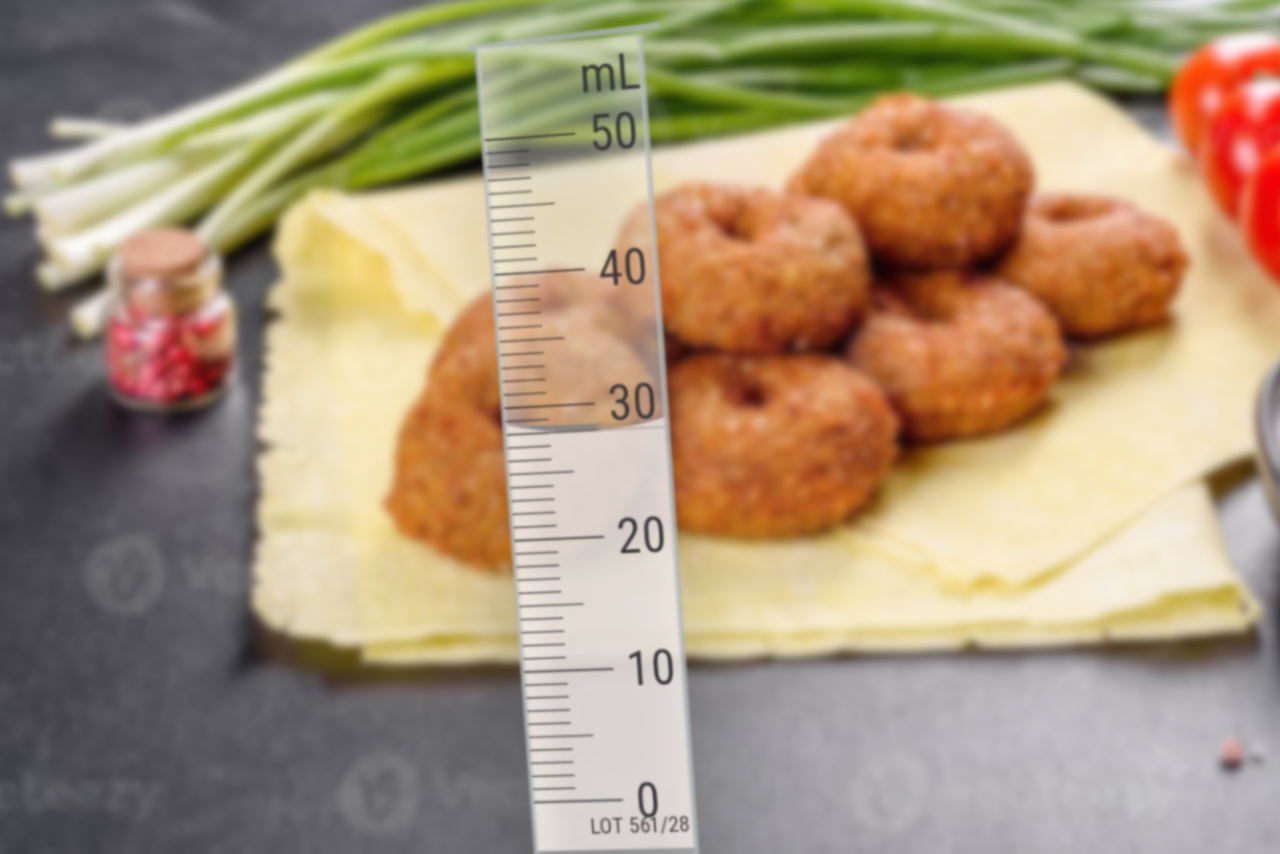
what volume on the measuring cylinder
28 mL
